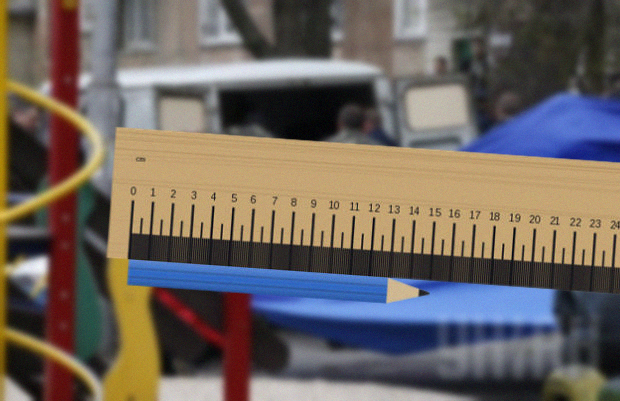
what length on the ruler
15 cm
